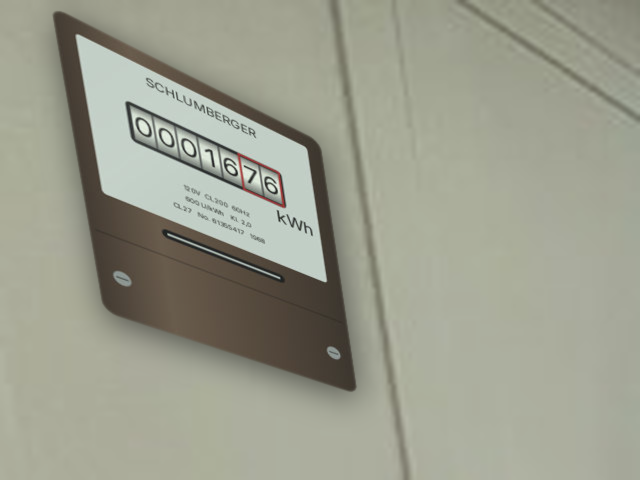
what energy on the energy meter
16.76 kWh
